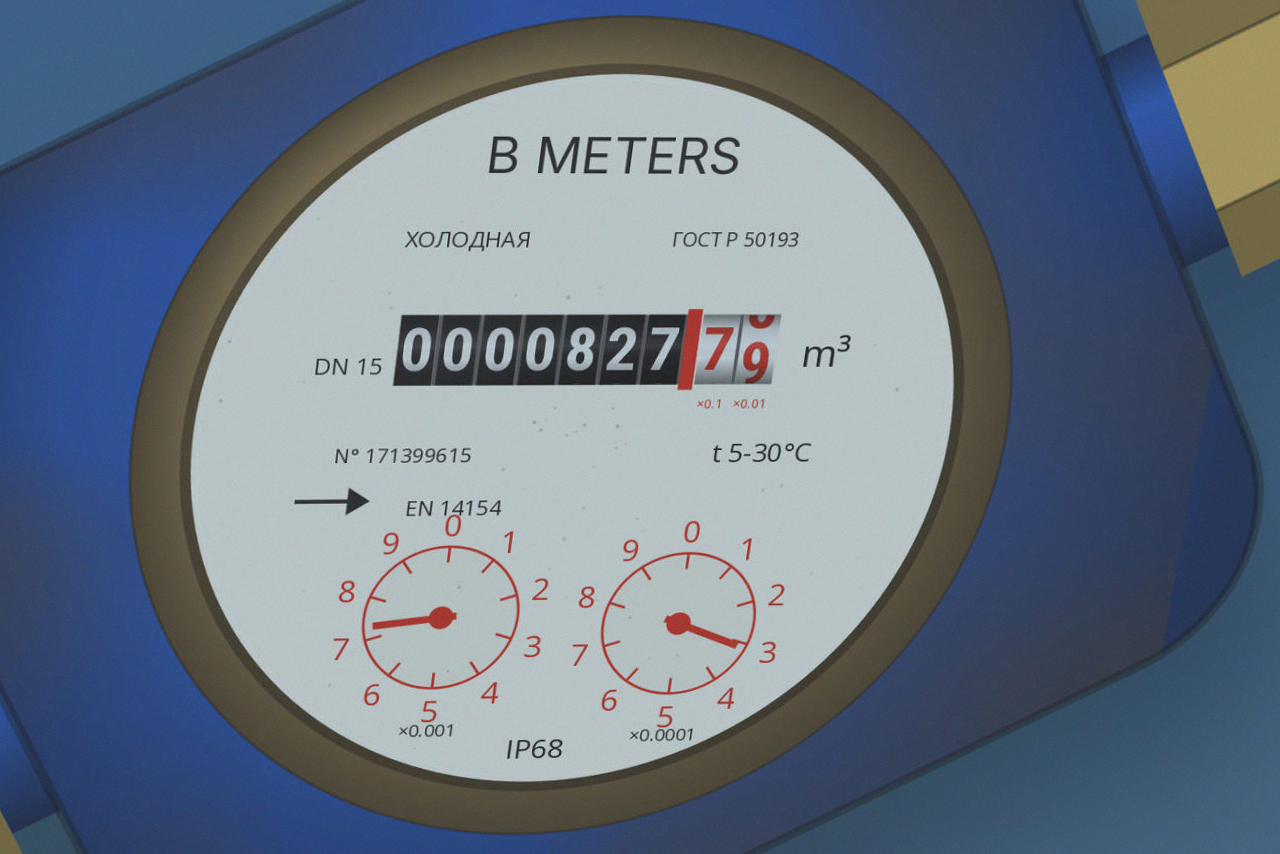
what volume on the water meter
827.7873 m³
